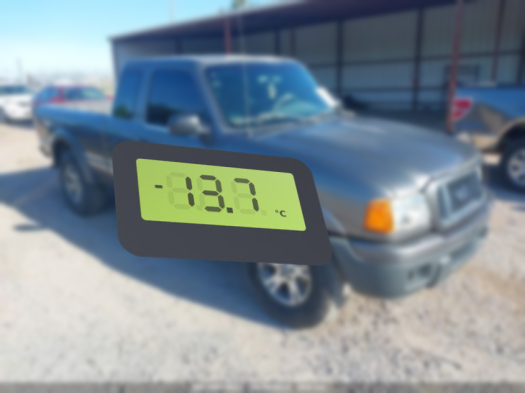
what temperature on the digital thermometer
-13.7 °C
